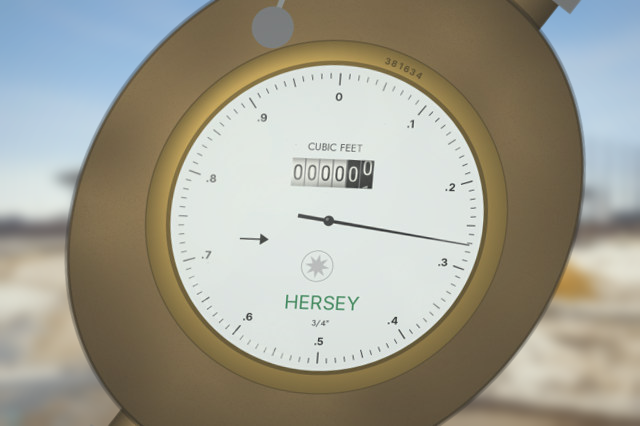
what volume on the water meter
0.27 ft³
